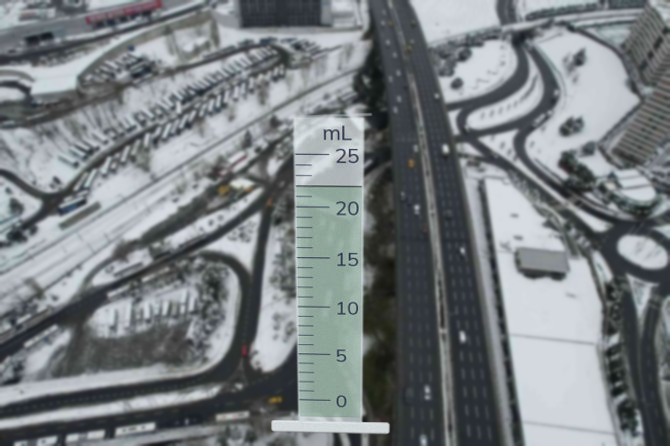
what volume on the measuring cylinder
22 mL
